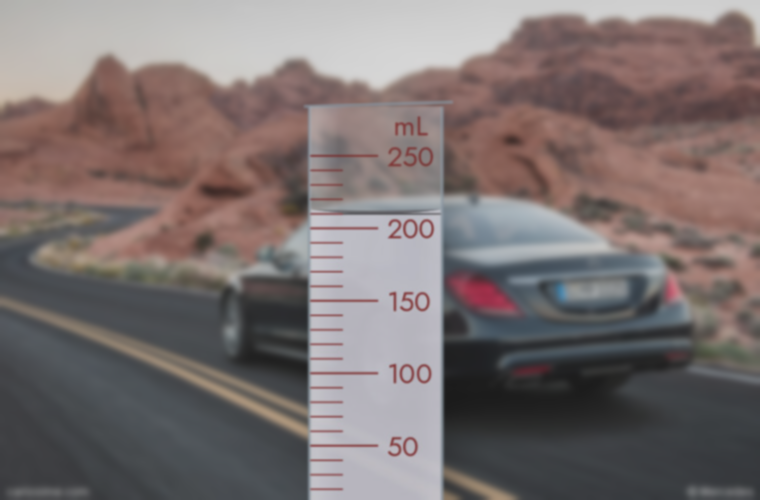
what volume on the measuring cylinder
210 mL
